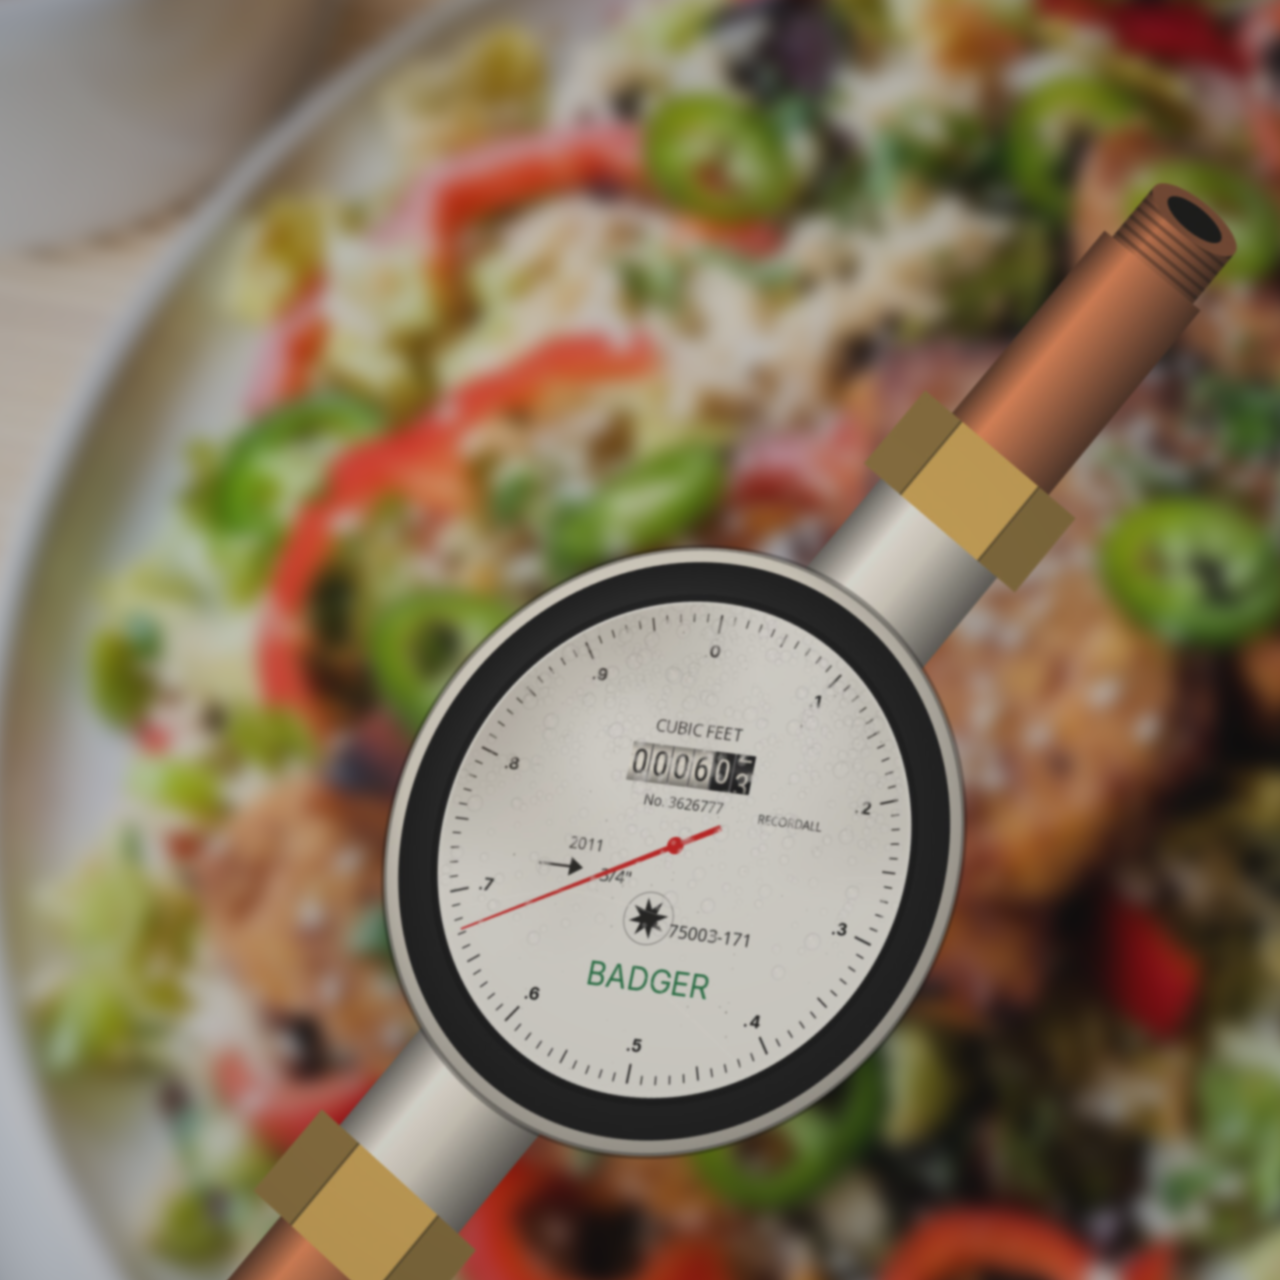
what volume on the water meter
602.67 ft³
